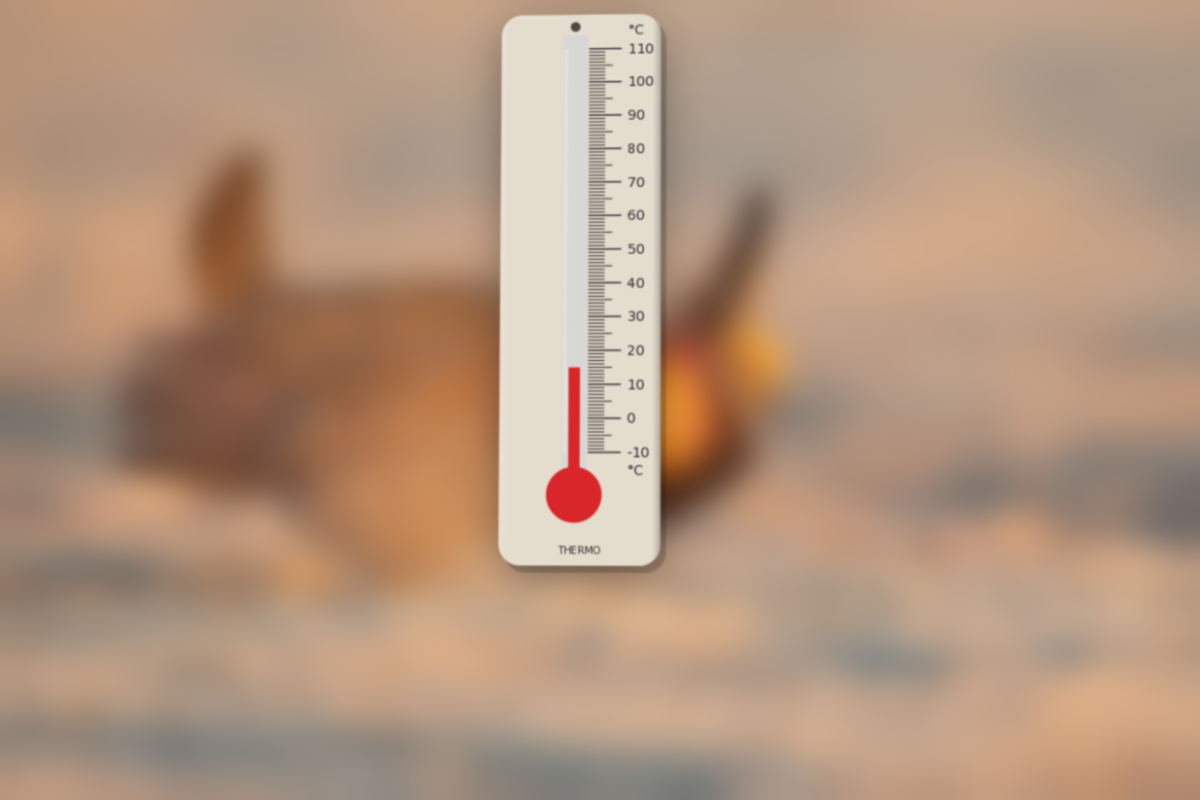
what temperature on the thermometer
15 °C
